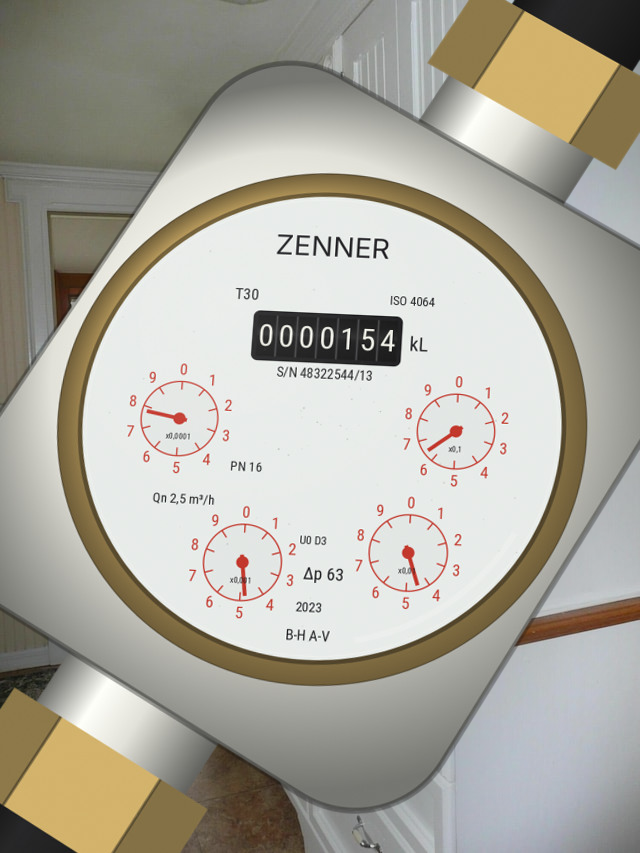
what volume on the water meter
154.6447 kL
